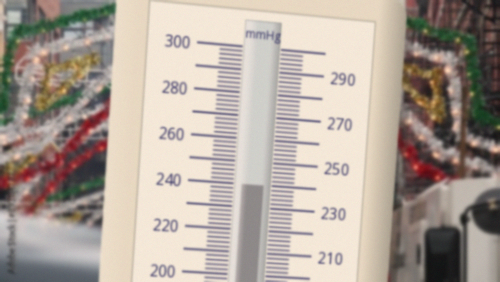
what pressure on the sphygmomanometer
240 mmHg
